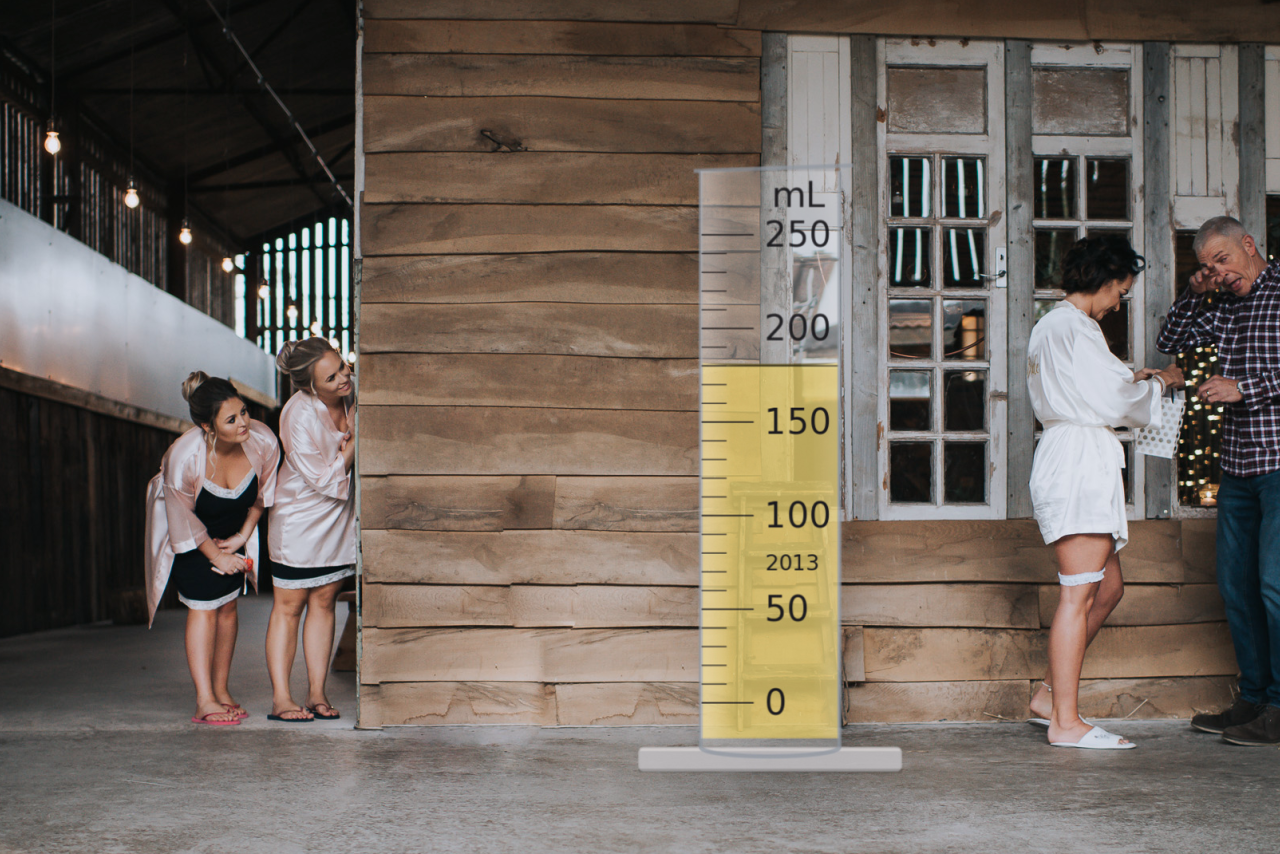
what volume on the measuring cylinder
180 mL
